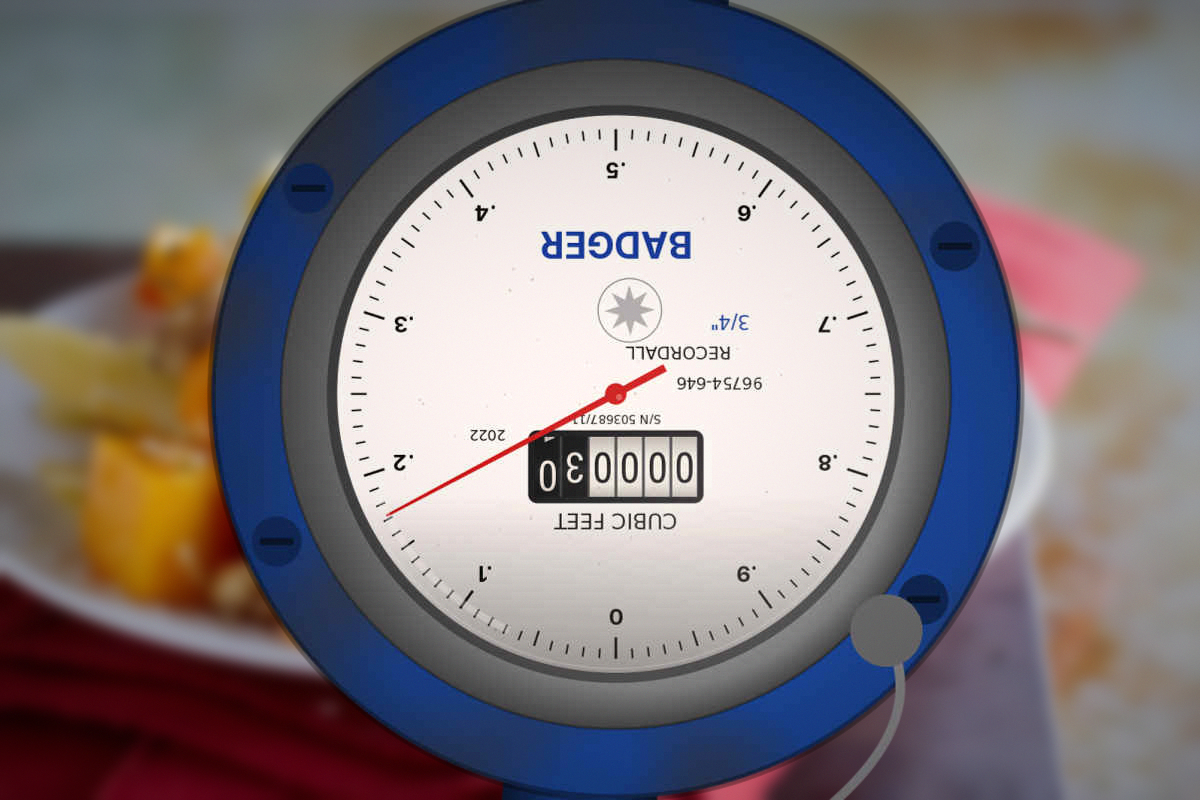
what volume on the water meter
30.17 ft³
